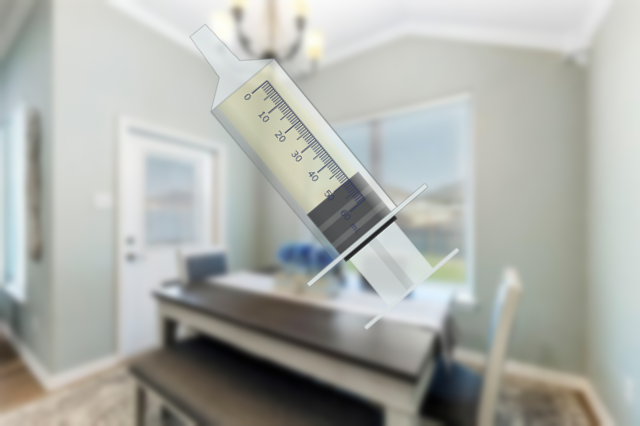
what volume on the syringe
50 mL
